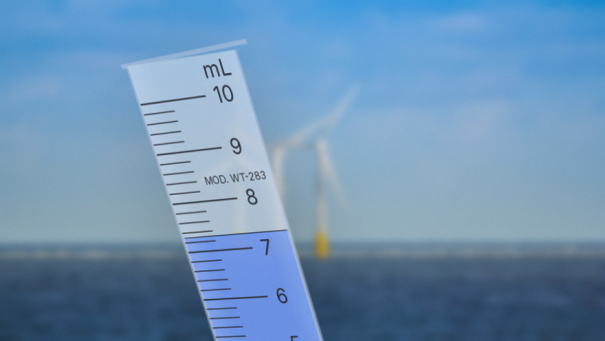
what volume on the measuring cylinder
7.3 mL
